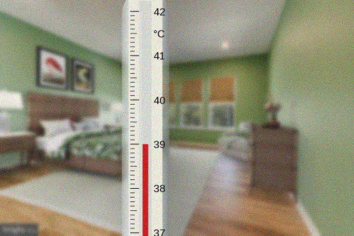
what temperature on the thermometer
39 °C
